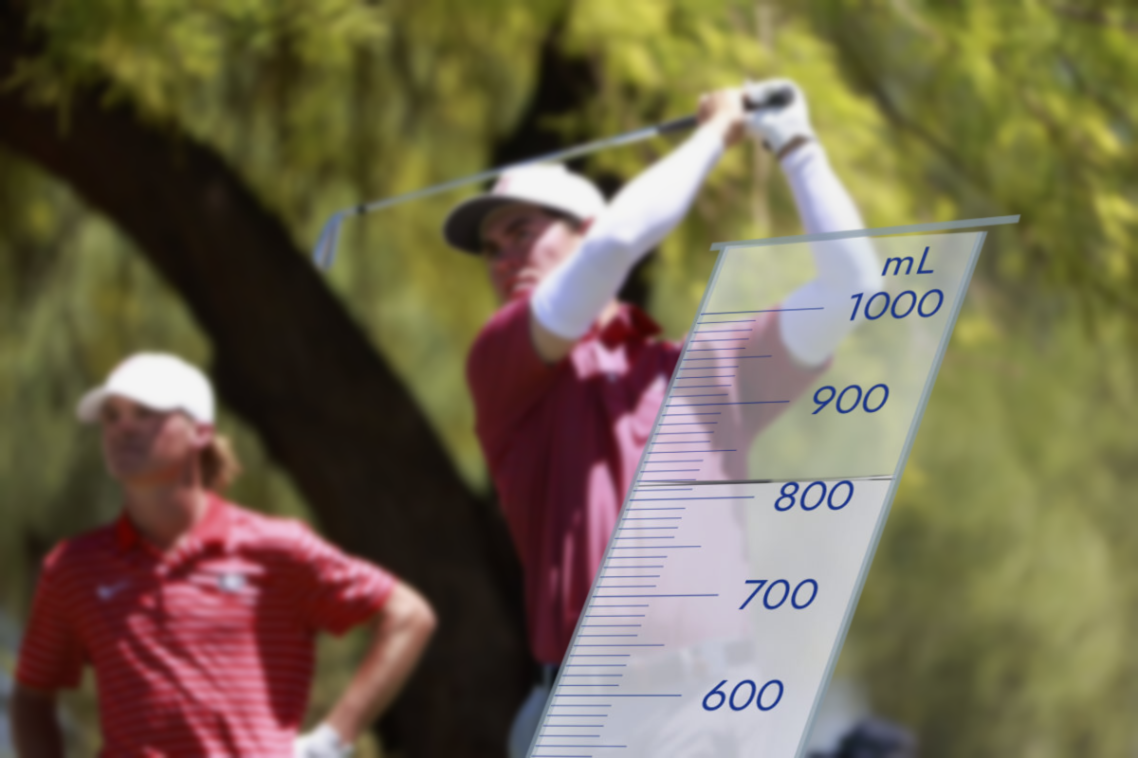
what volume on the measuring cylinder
815 mL
